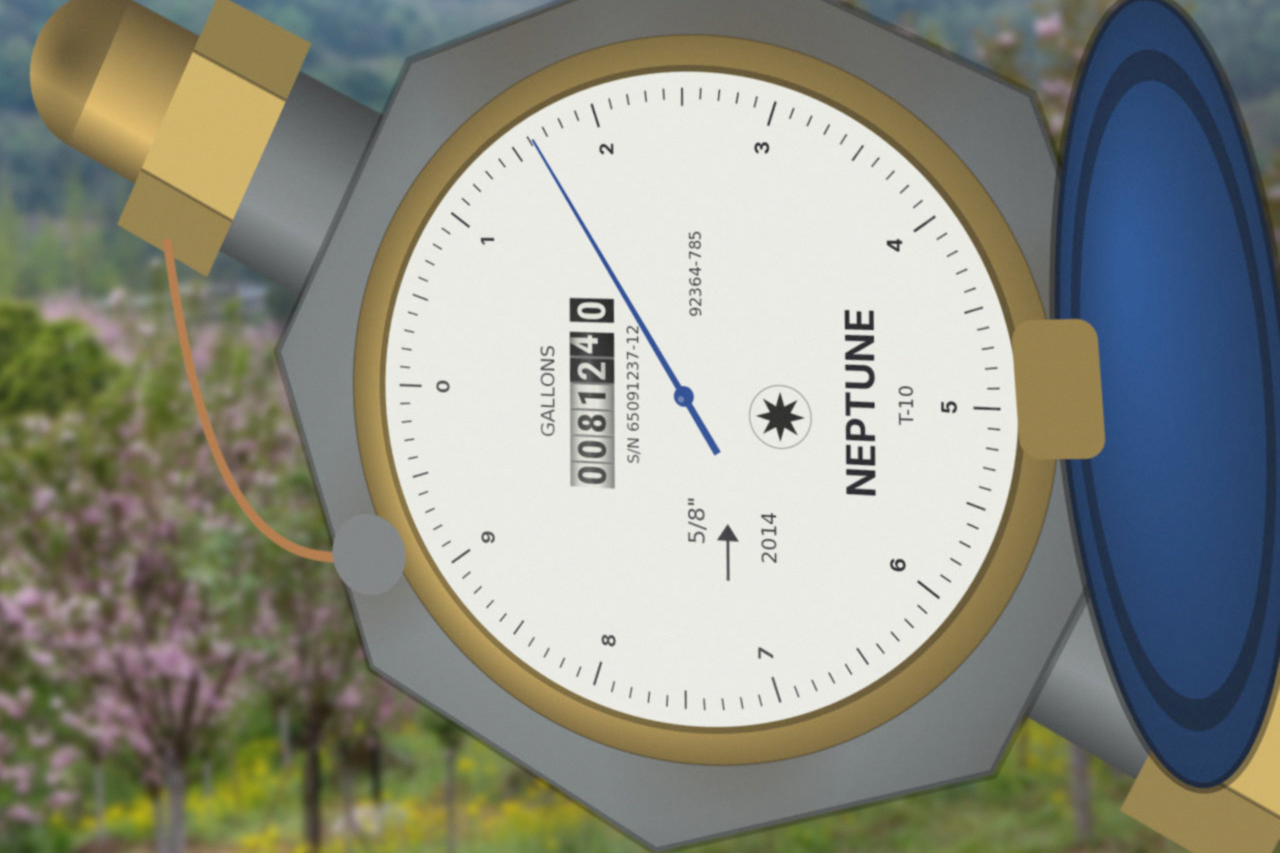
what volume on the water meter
81241.6 gal
